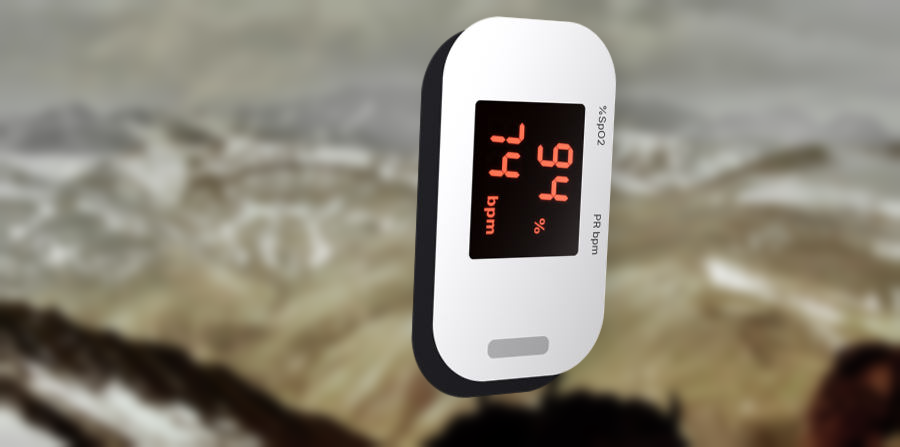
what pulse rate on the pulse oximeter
74 bpm
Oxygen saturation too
94 %
